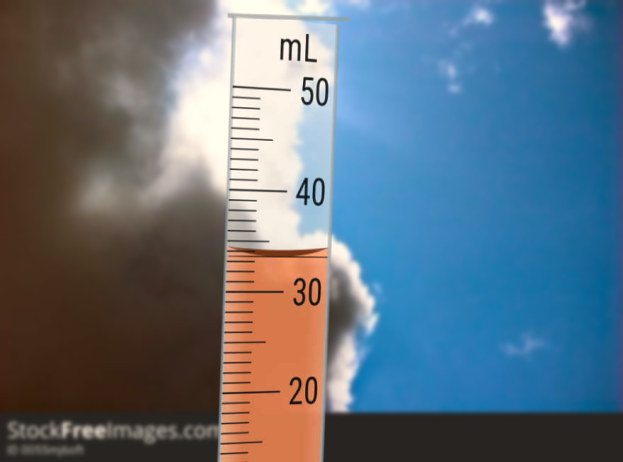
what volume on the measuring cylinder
33.5 mL
